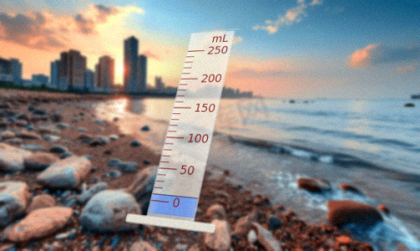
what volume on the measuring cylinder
10 mL
